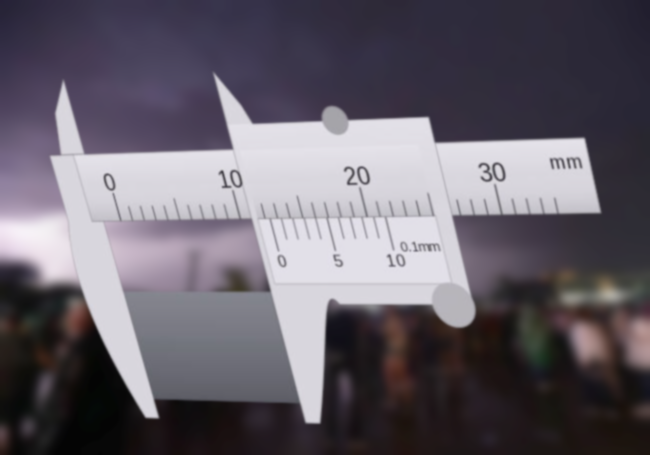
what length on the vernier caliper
12.4 mm
